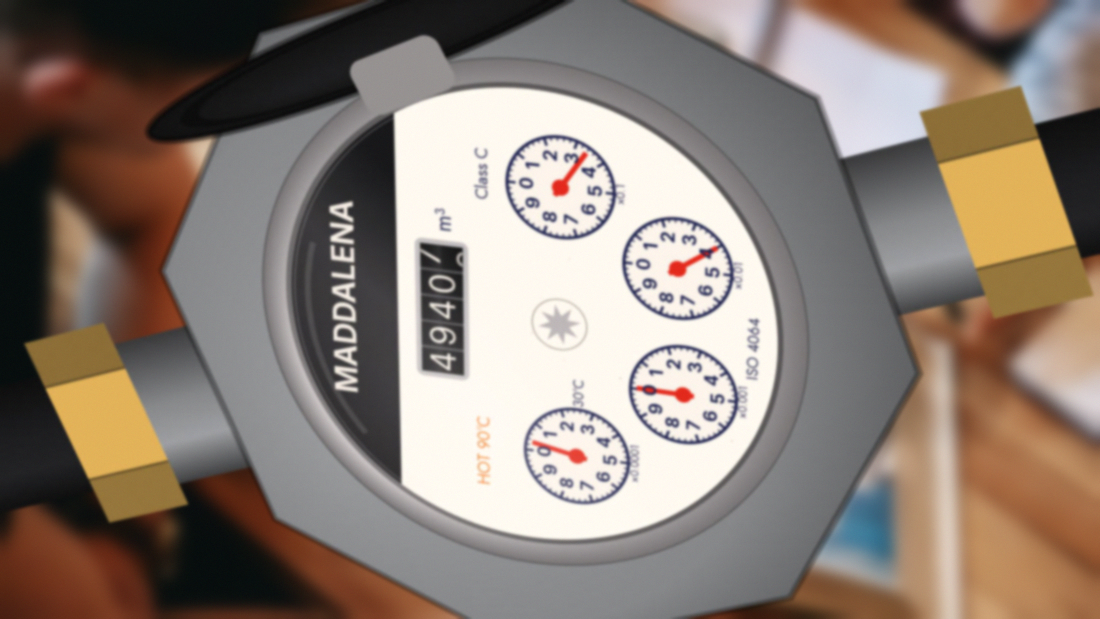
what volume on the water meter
49407.3400 m³
